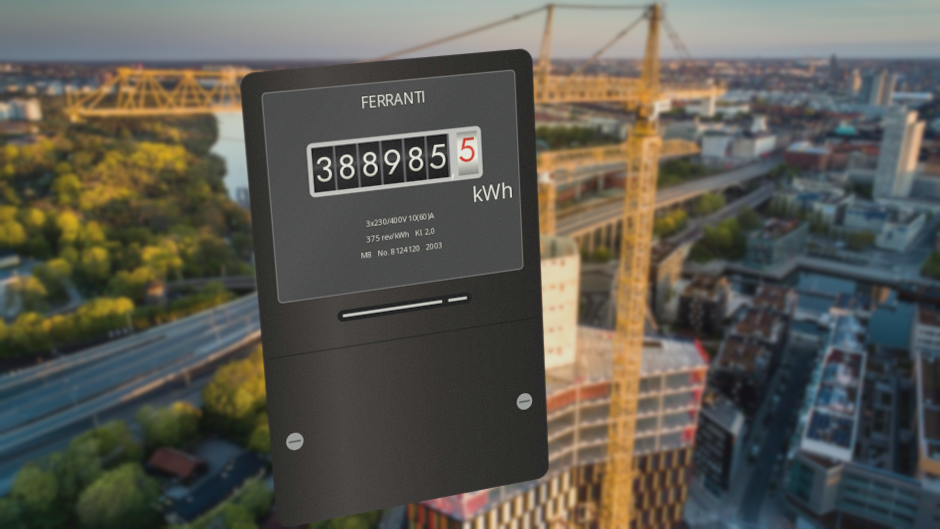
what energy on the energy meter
388985.5 kWh
